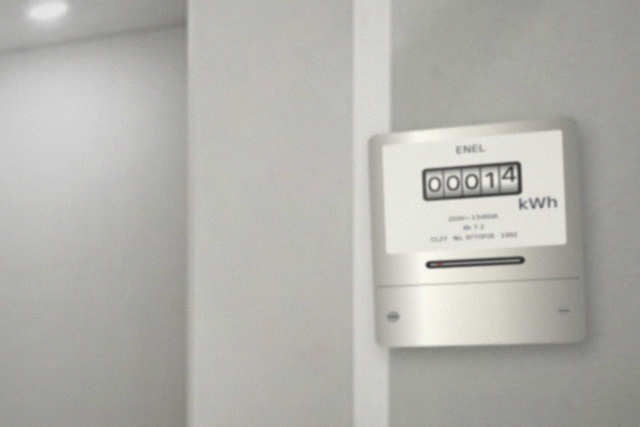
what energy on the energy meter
14 kWh
